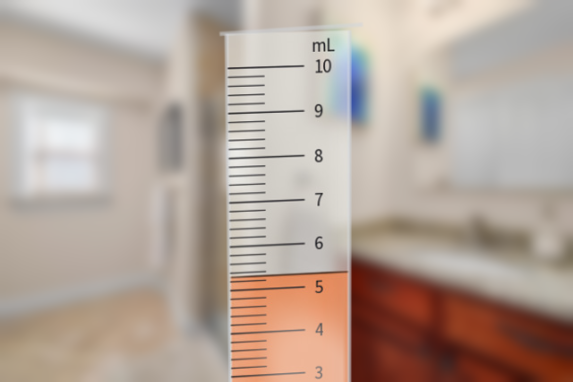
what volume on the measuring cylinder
5.3 mL
